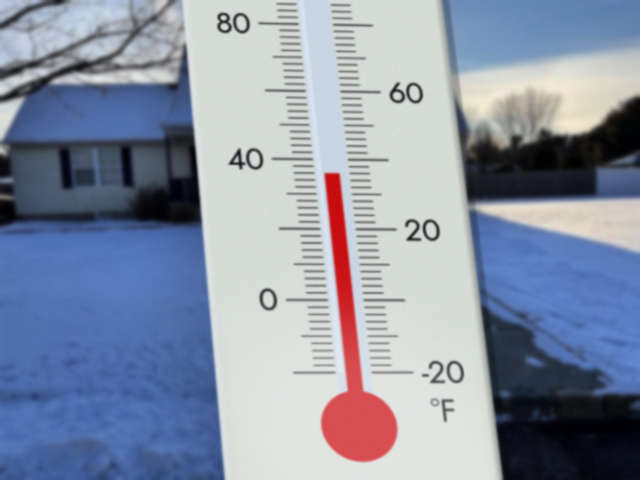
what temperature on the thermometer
36 °F
